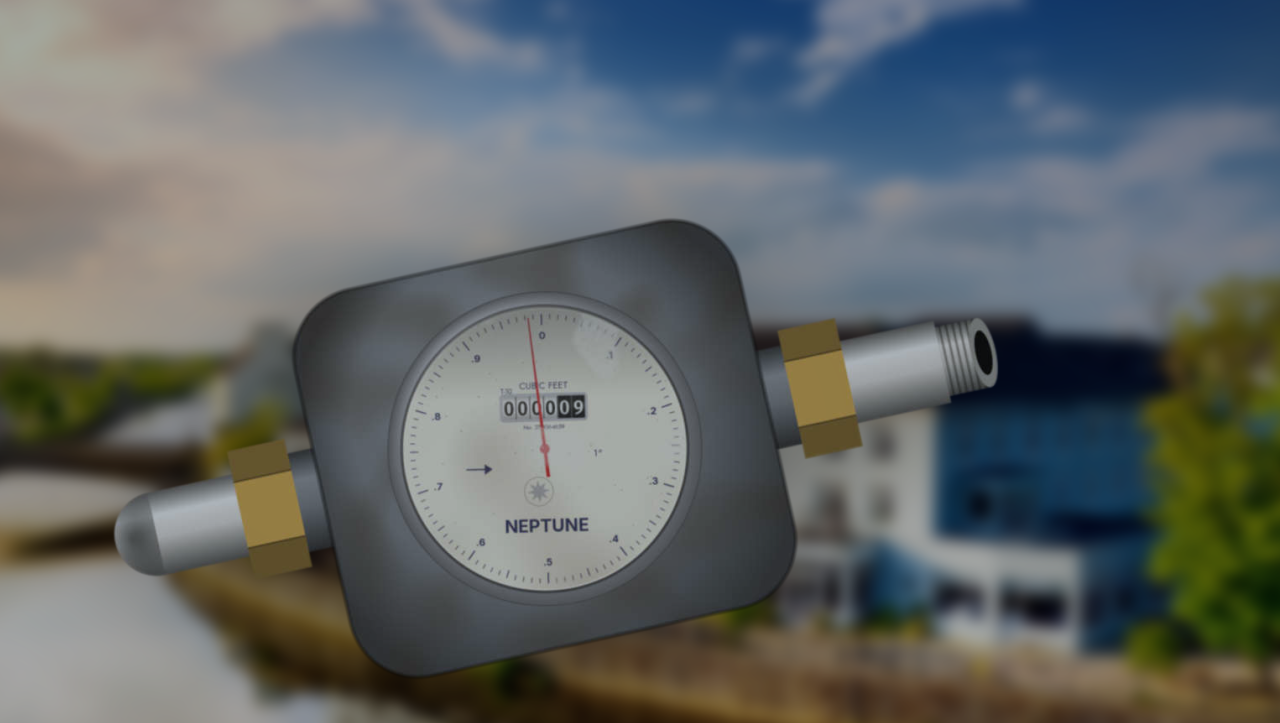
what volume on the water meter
8.98 ft³
